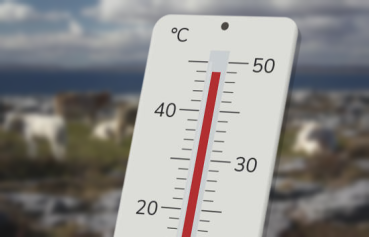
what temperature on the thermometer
48 °C
